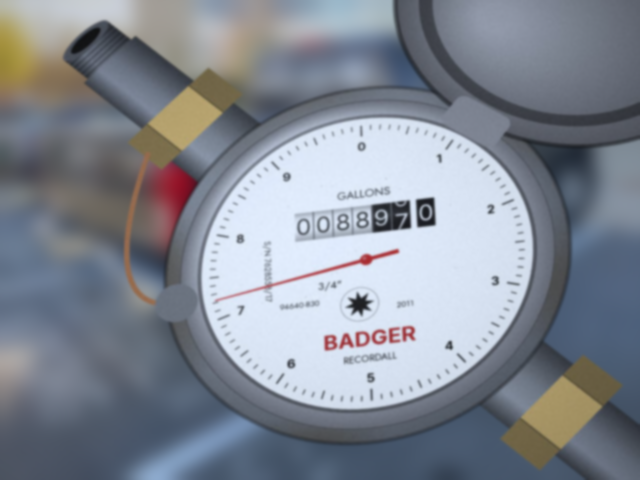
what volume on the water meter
88967.2 gal
